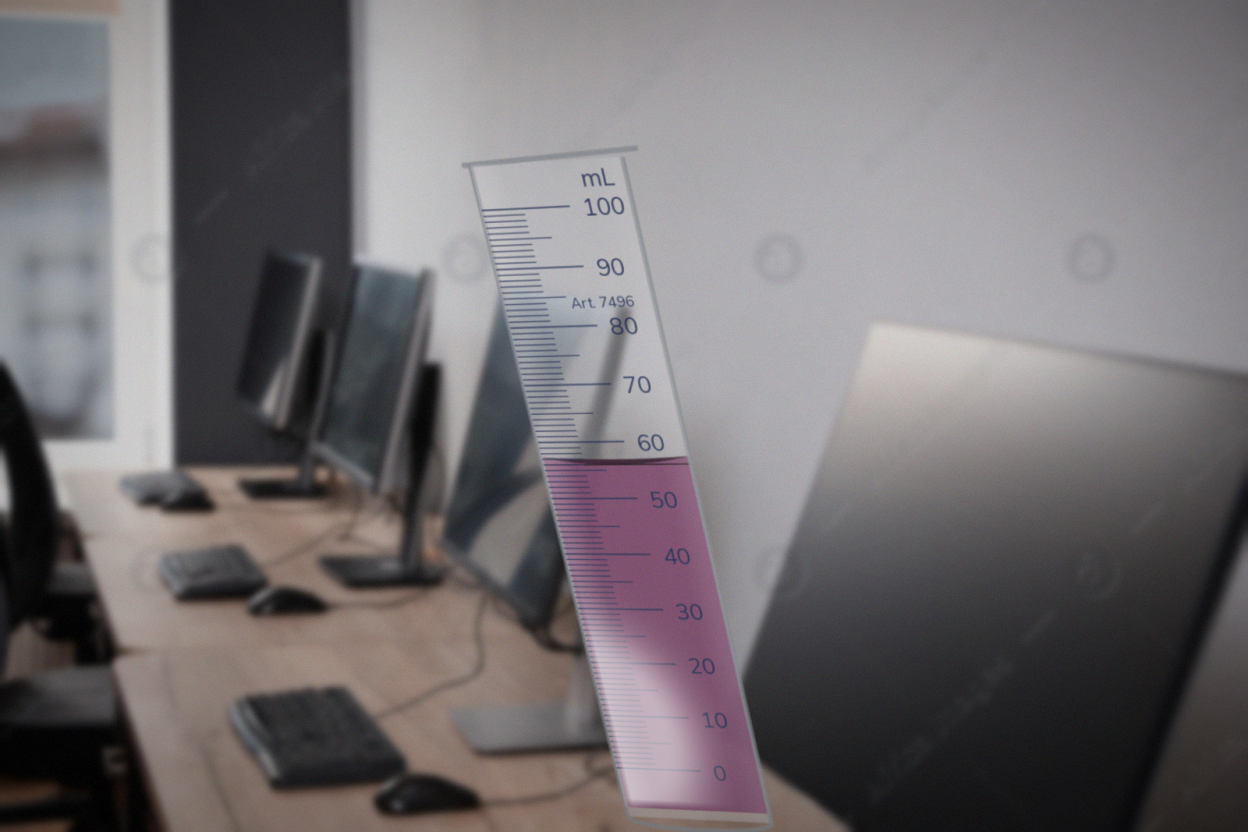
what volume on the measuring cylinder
56 mL
